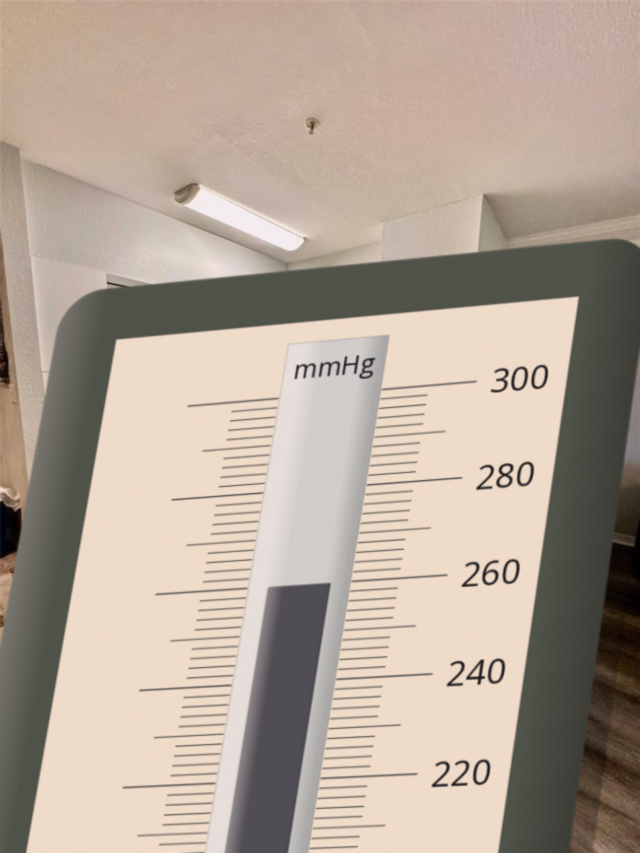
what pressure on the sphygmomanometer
260 mmHg
